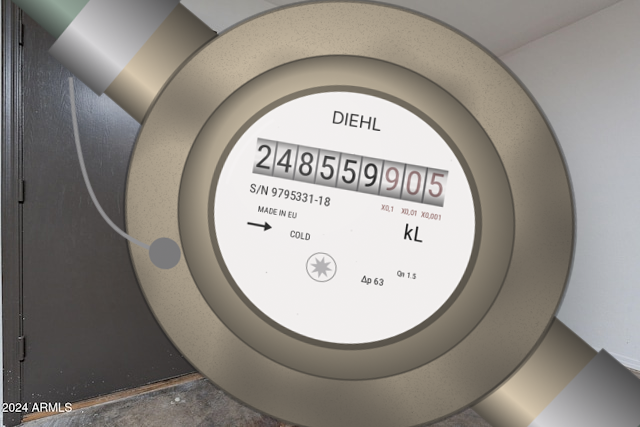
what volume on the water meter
248559.905 kL
